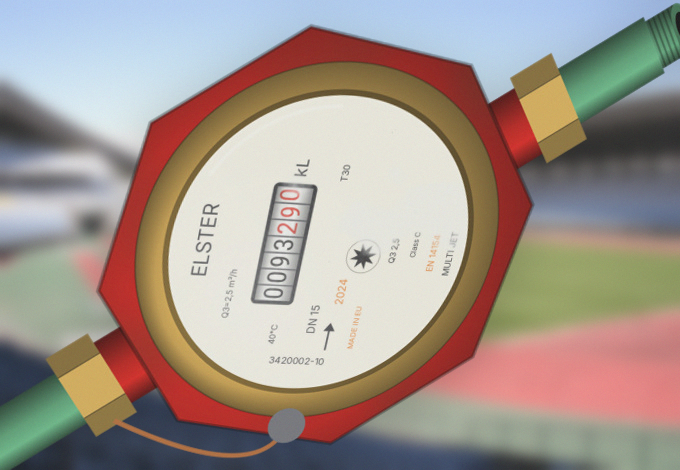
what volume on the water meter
93.290 kL
